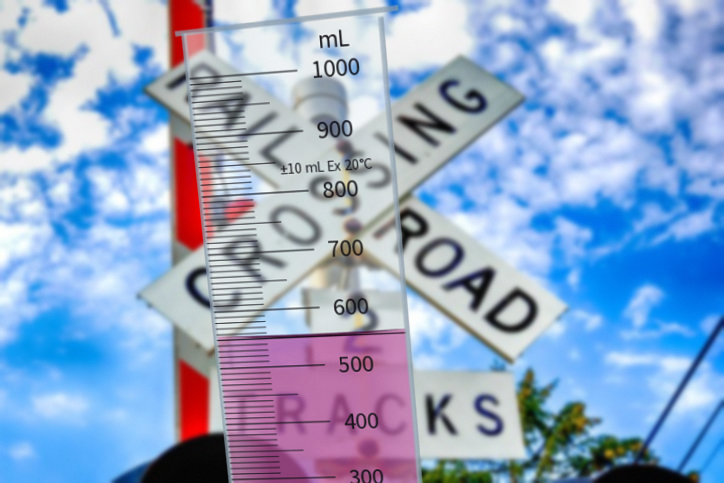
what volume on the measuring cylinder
550 mL
